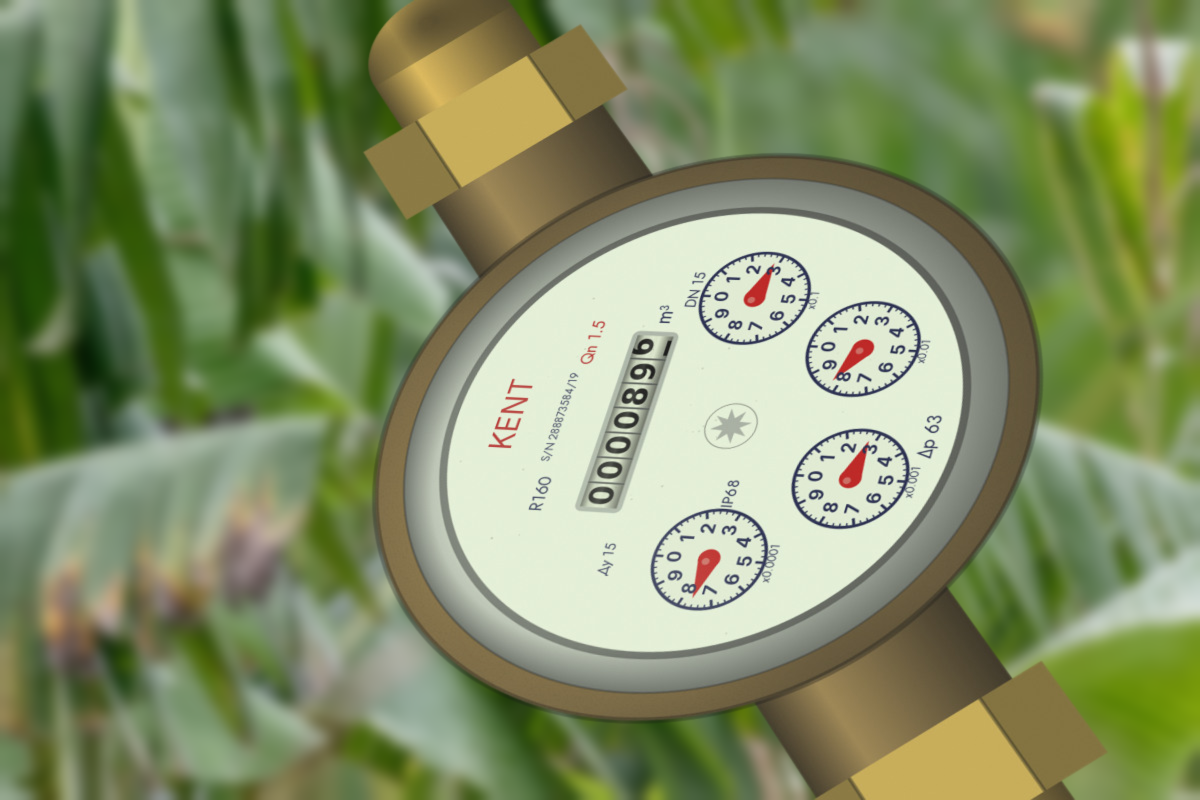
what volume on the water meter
896.2827 m³
